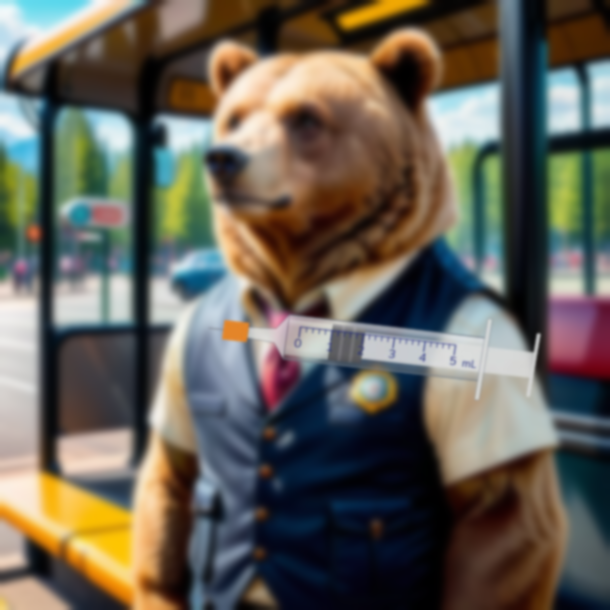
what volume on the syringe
1 mL
